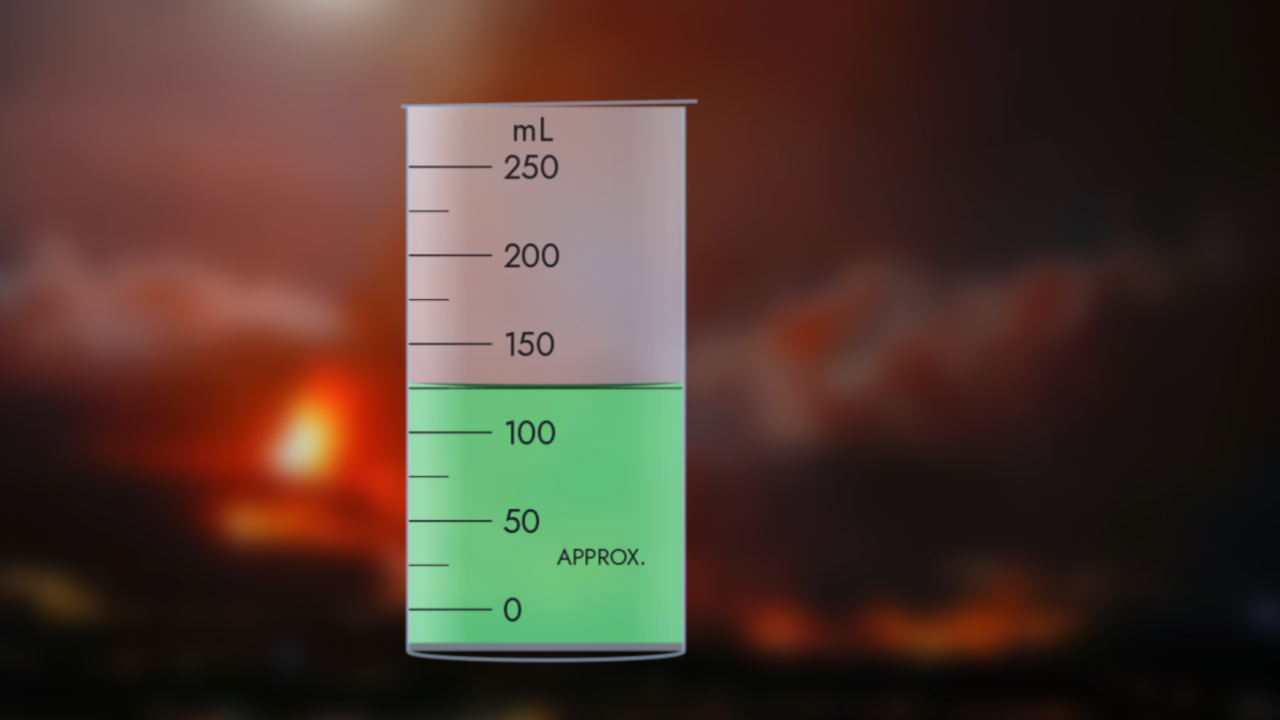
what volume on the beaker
125 mL
